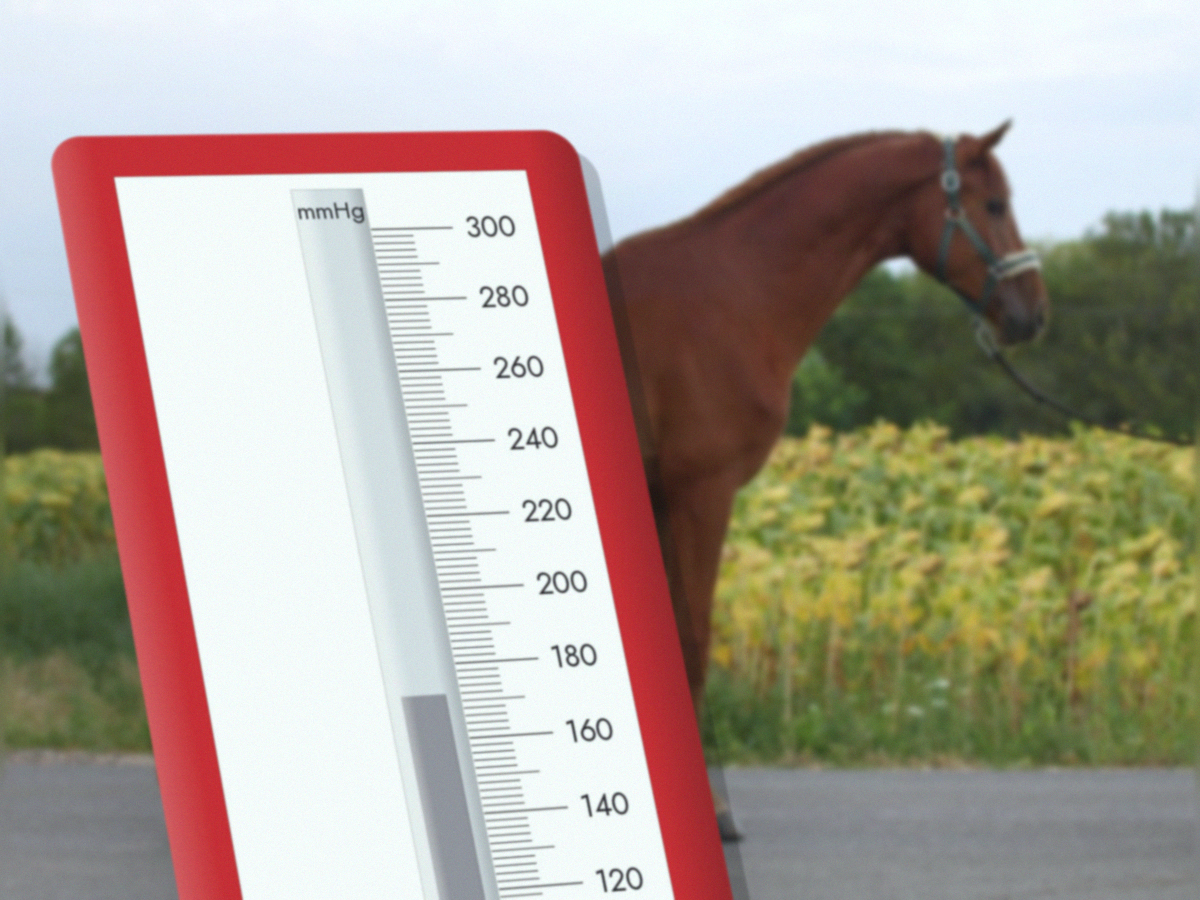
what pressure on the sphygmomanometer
172 mmHg
